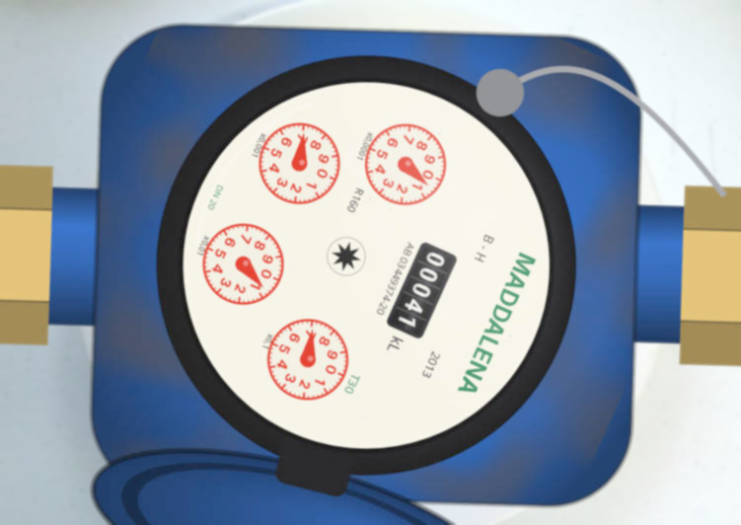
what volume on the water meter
41.7070 kL
